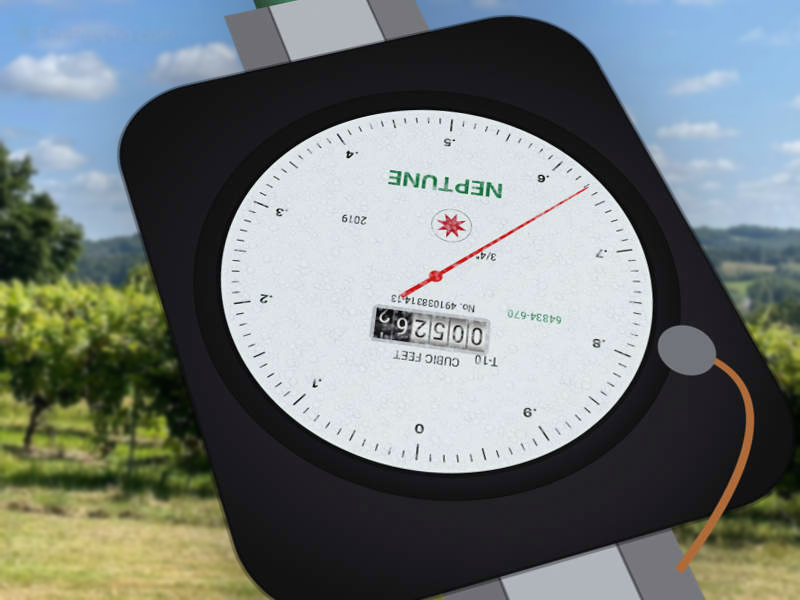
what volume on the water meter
5261.63 ft³
